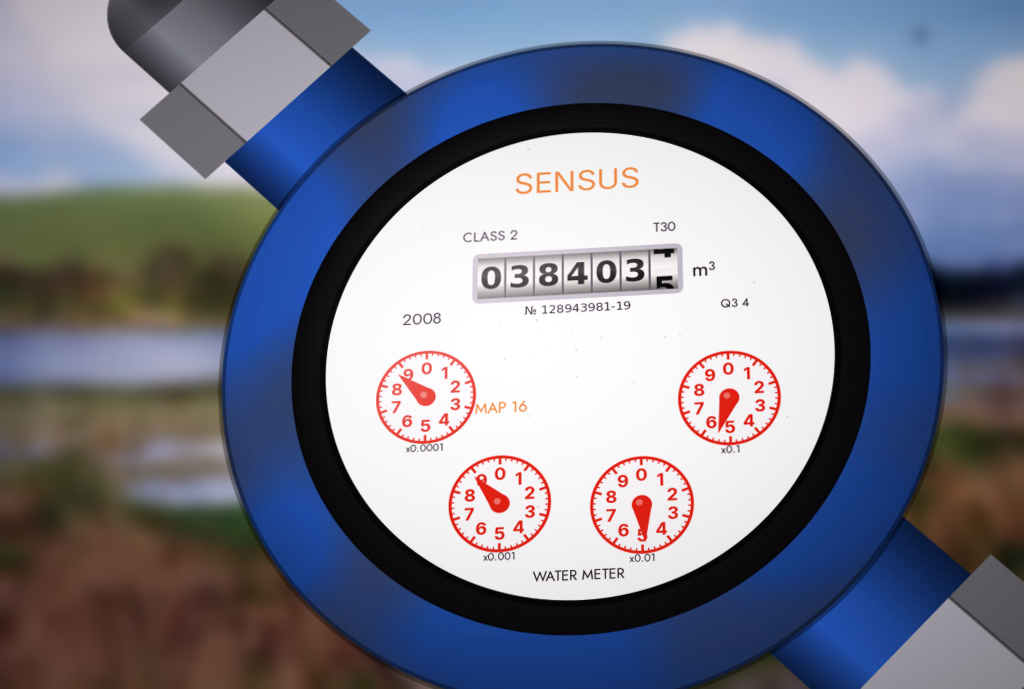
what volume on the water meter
384034.5488 m³
